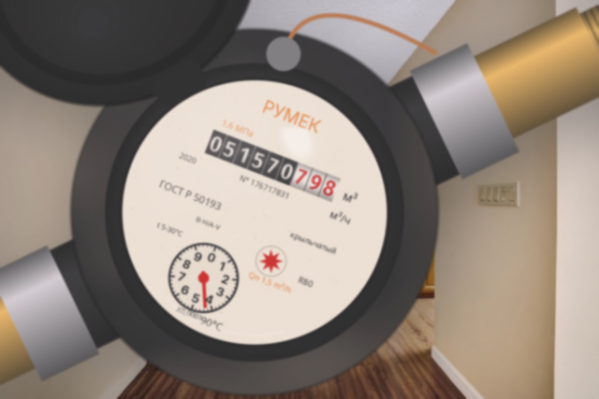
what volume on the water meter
51570.7984 m³
